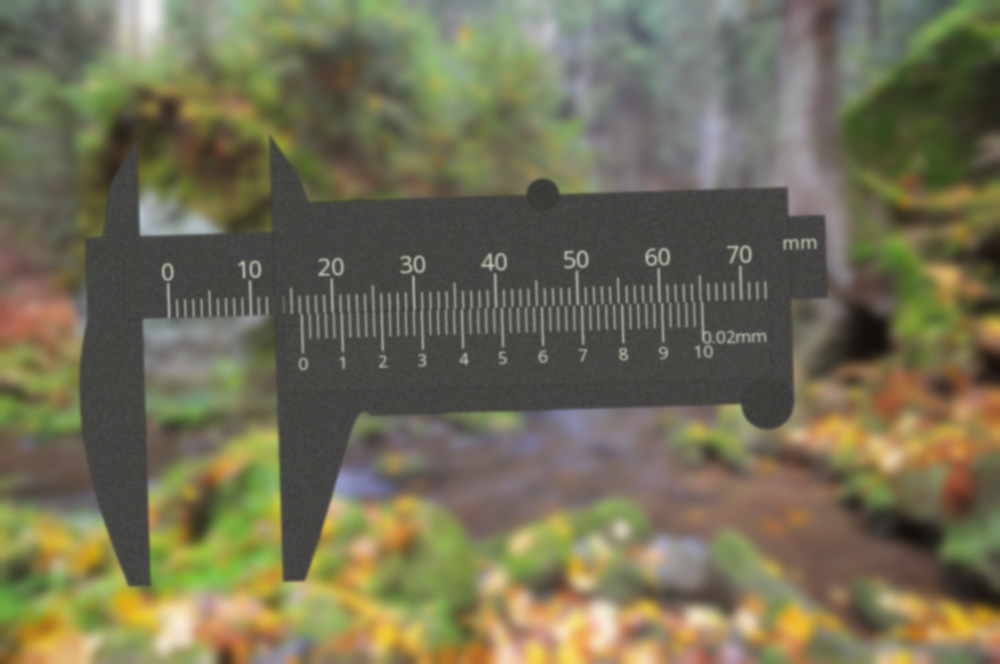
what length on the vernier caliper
16.2 mm
